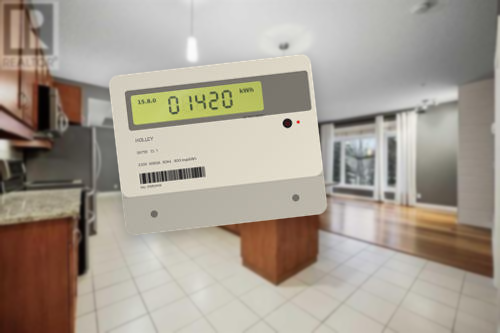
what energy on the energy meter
1420 kWh
